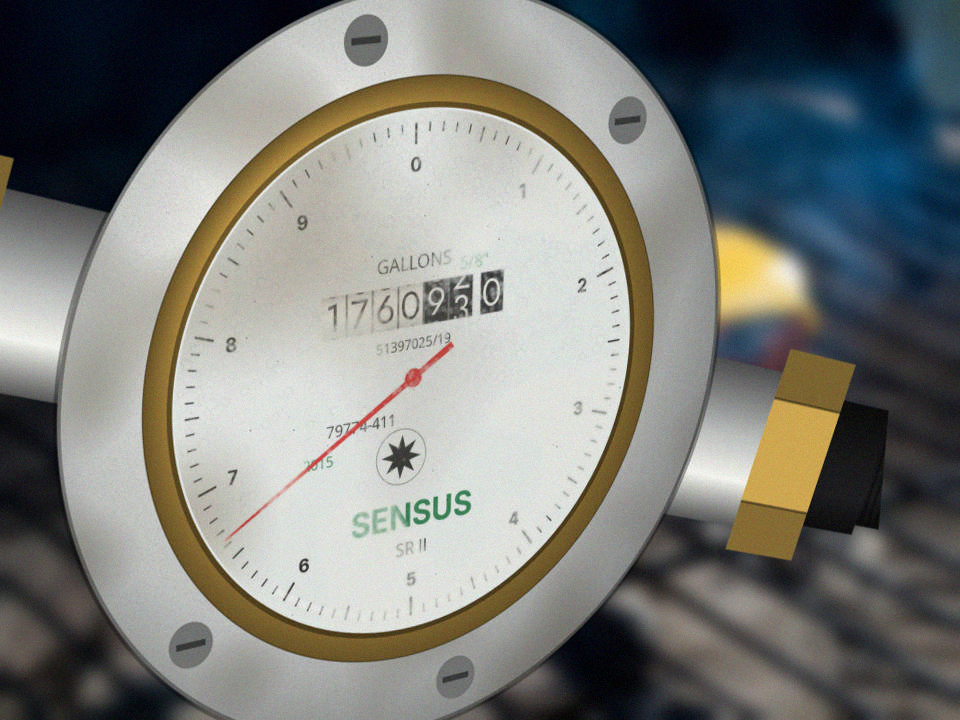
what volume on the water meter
1760926.6 gal
